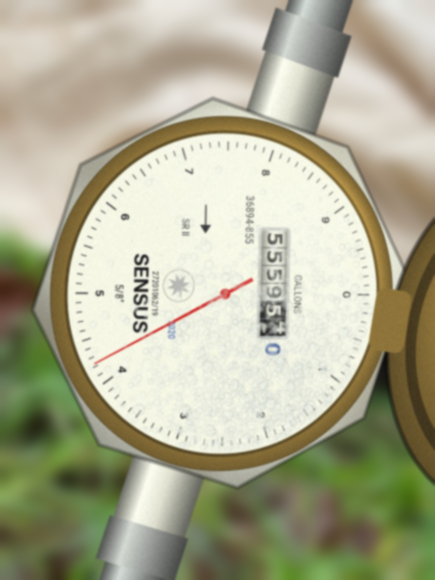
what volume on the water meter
5559544.2 gal
